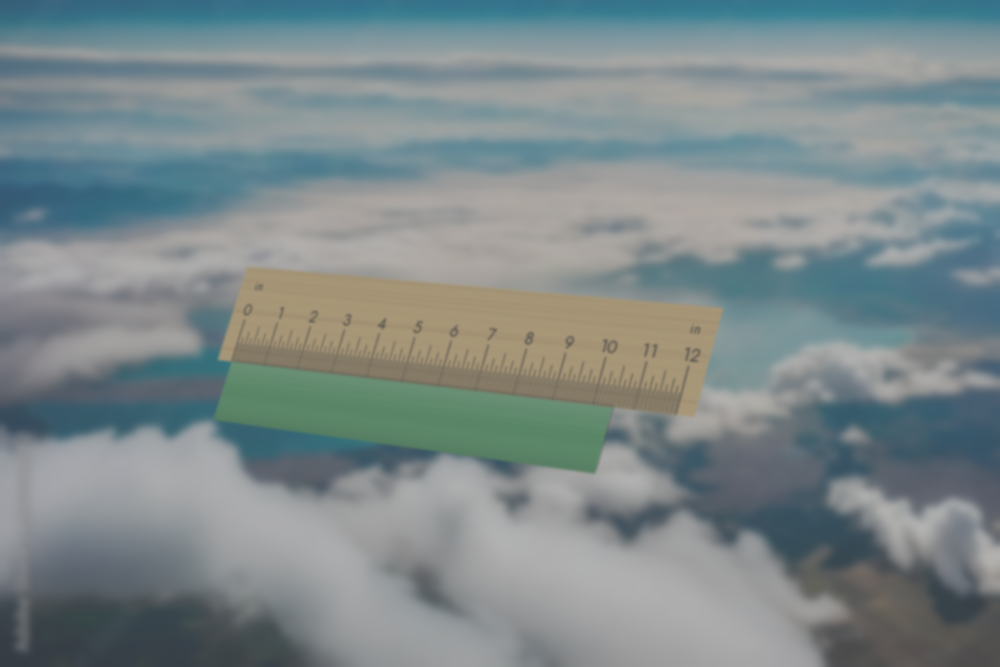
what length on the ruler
10.5 in
